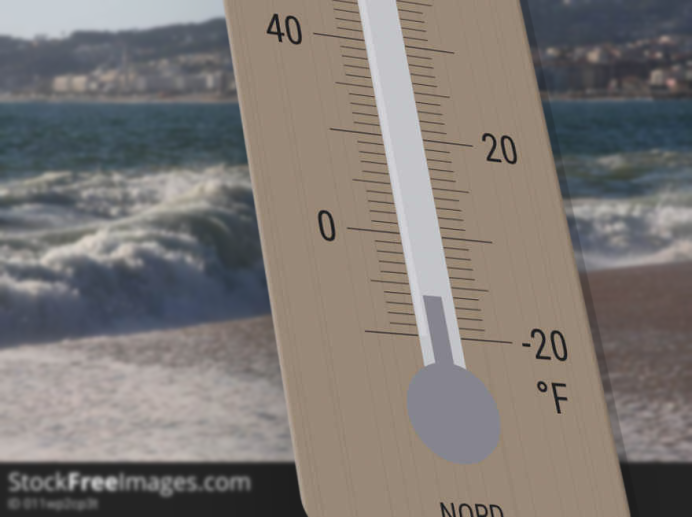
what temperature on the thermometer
-12 °F
